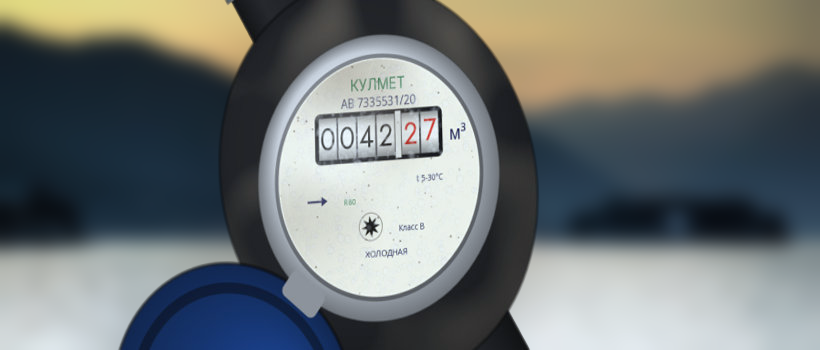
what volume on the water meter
42.27 m³
